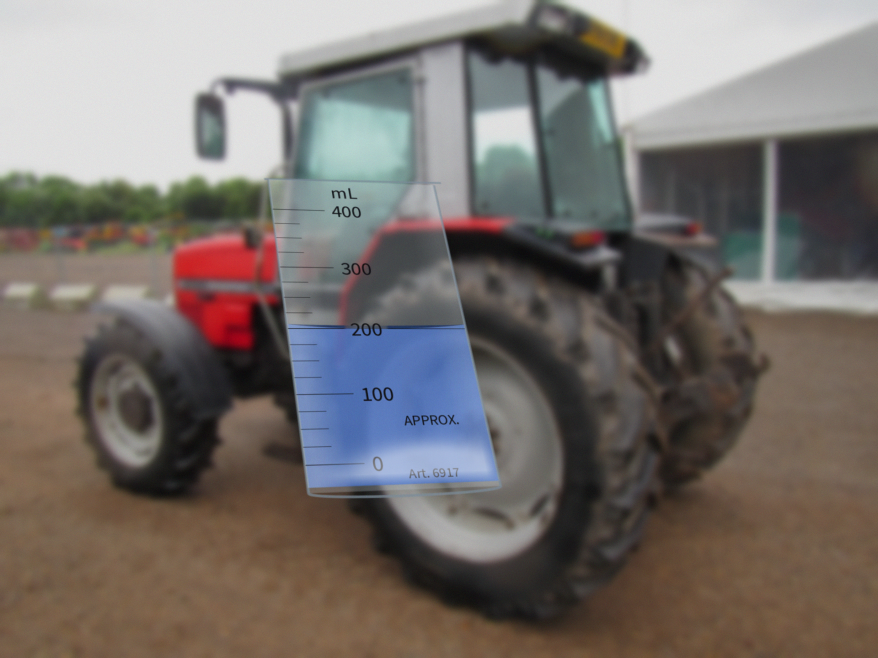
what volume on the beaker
200 mL
